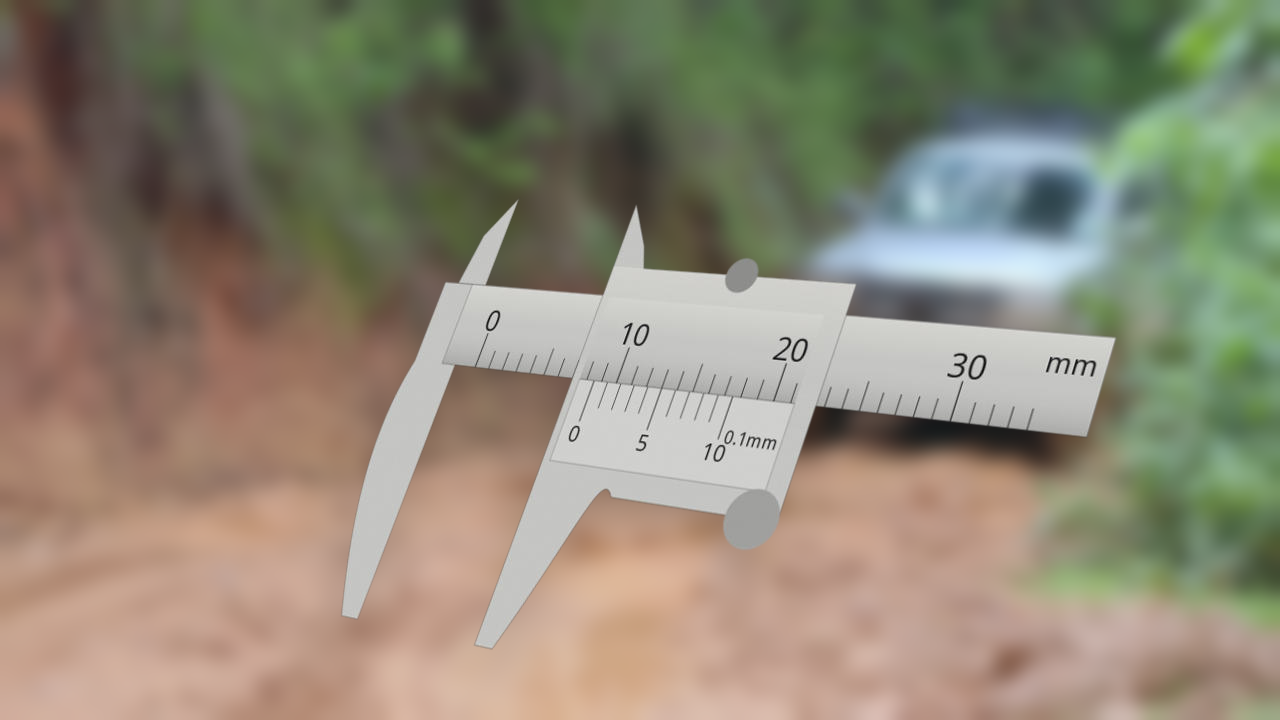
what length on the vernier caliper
8.5 mm
